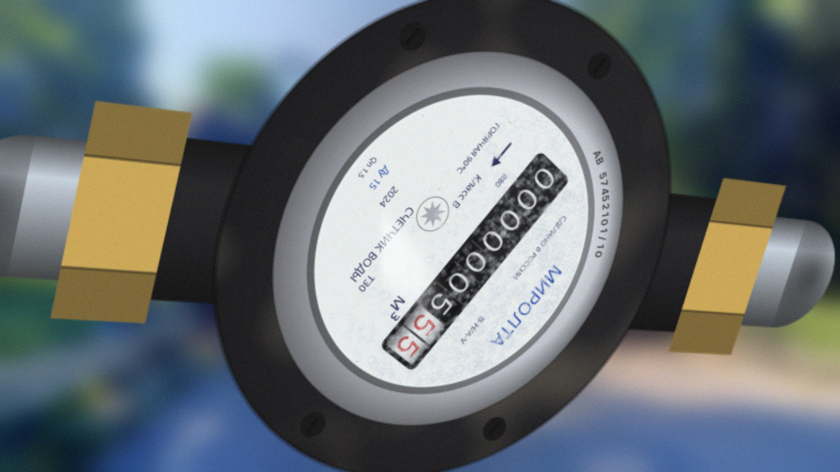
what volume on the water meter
5.55 m³
